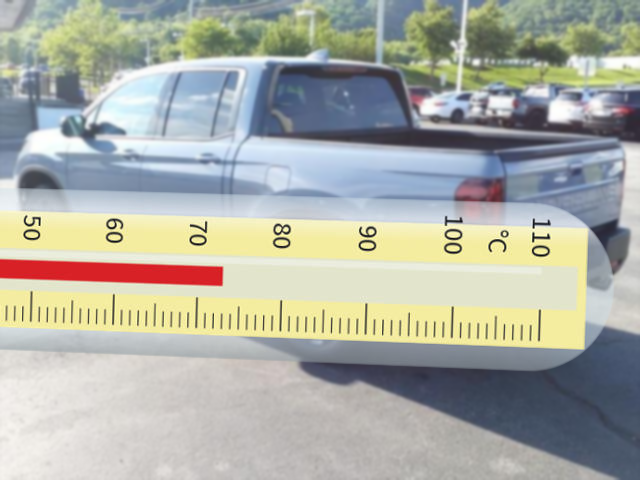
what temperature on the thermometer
73 °C
